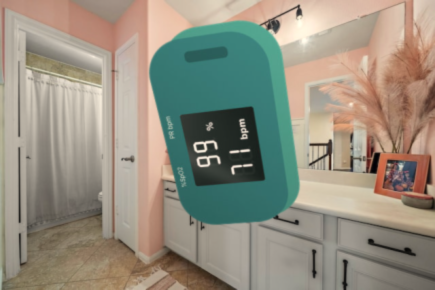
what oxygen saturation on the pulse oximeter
99 %
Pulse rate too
71 bpm
